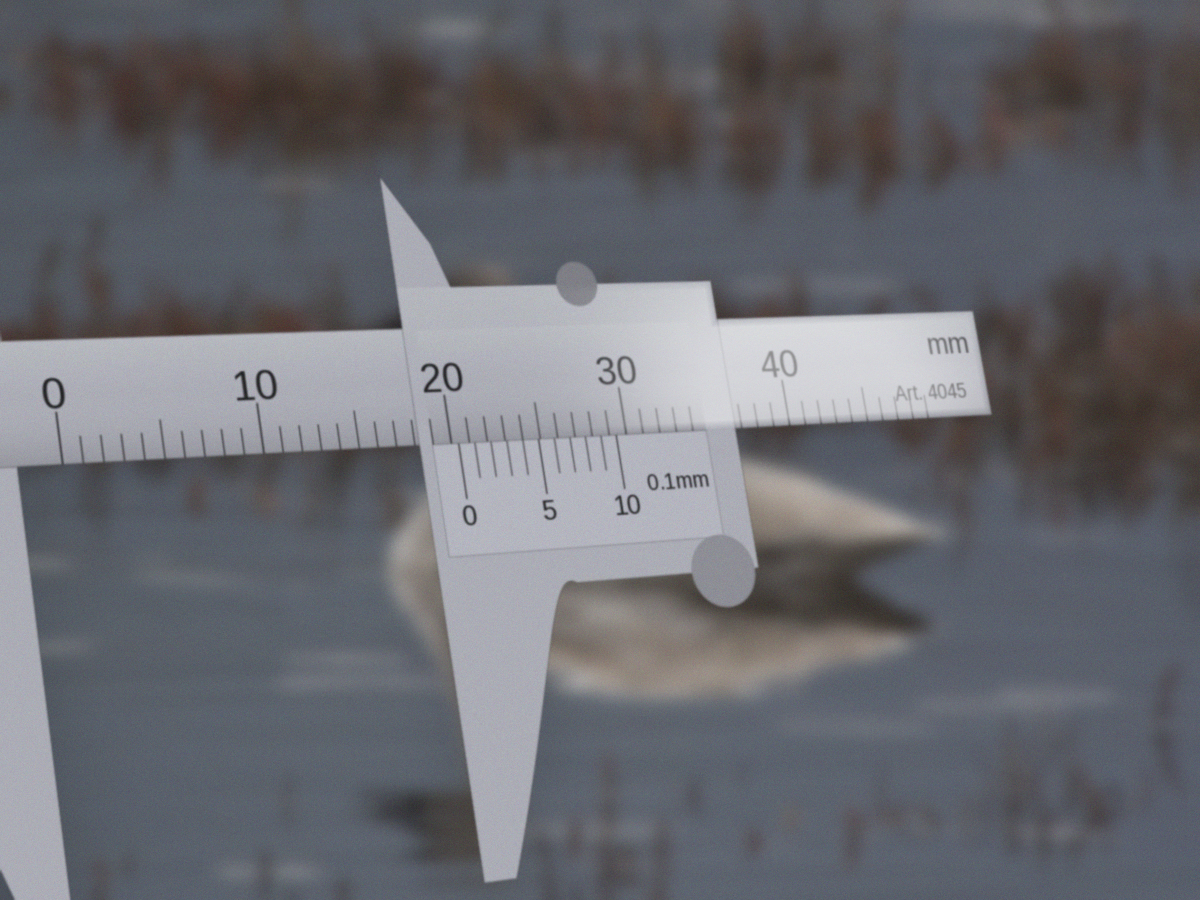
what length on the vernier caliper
20.4 mm
